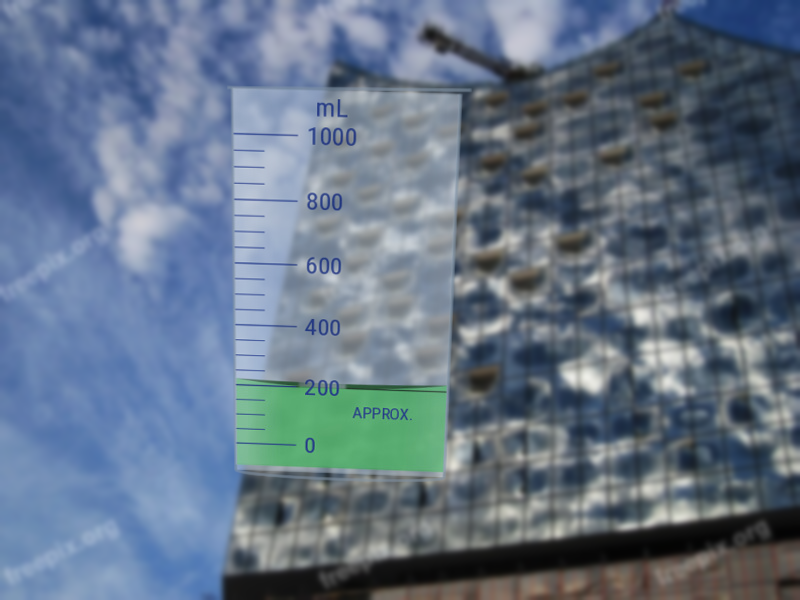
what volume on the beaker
200 mL
